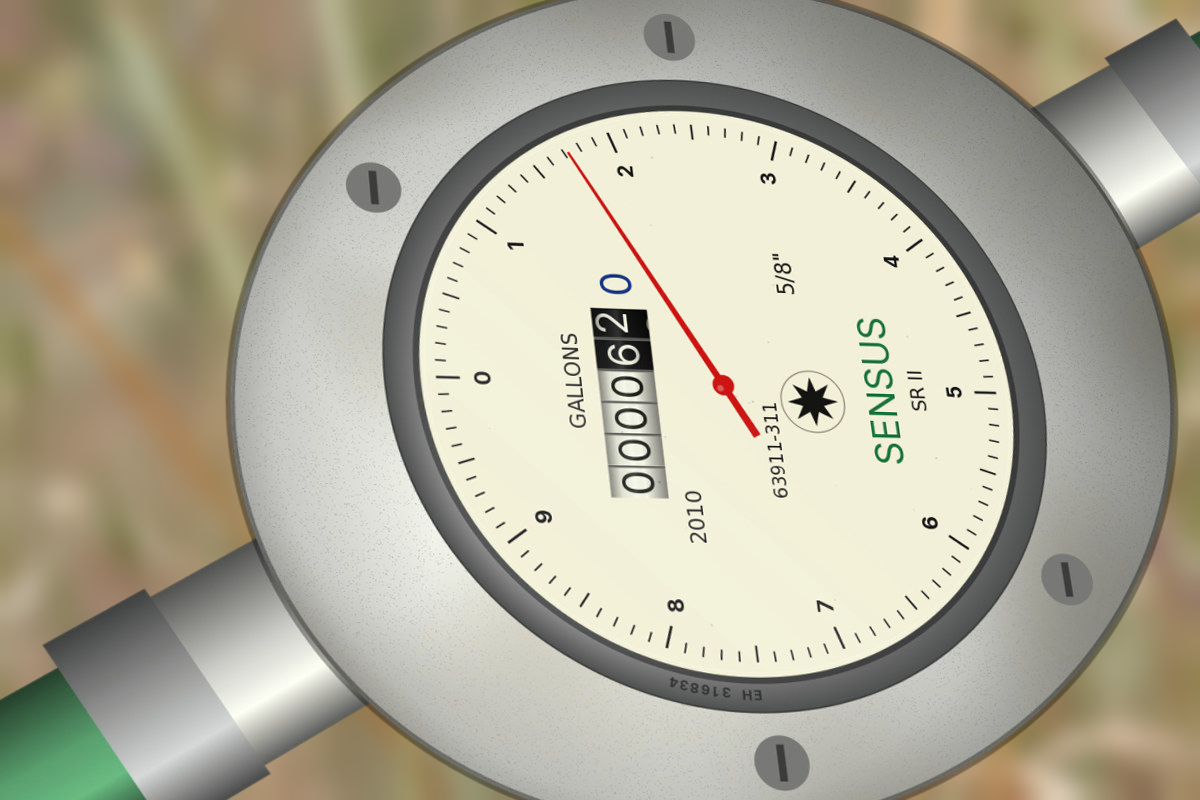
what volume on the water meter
621.7 gal
